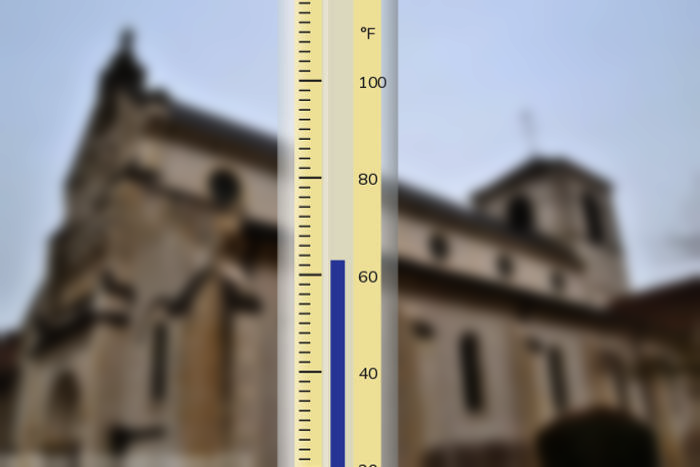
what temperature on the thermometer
63 °F
